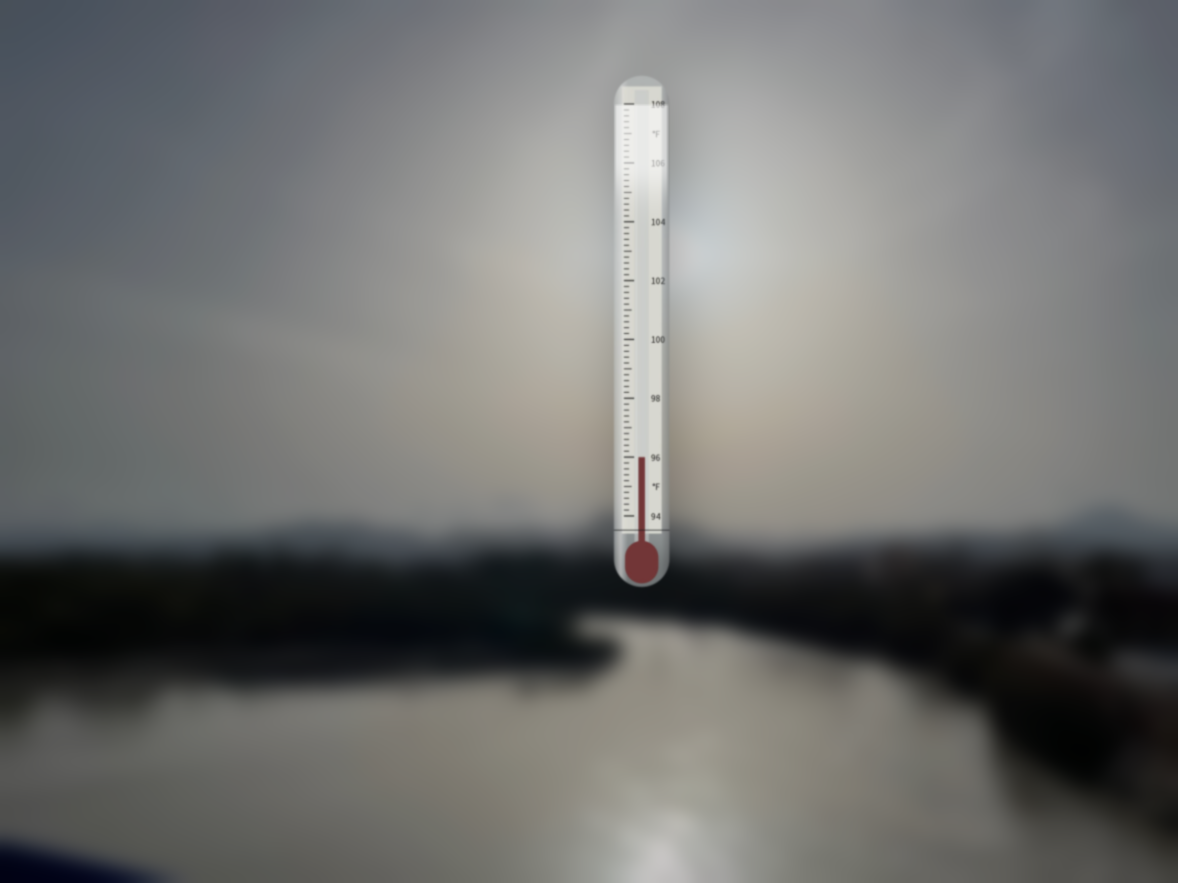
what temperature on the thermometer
96 °F
